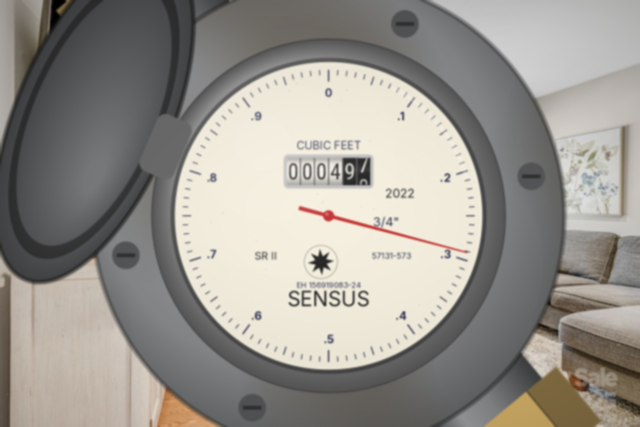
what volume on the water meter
497.29 ft³
